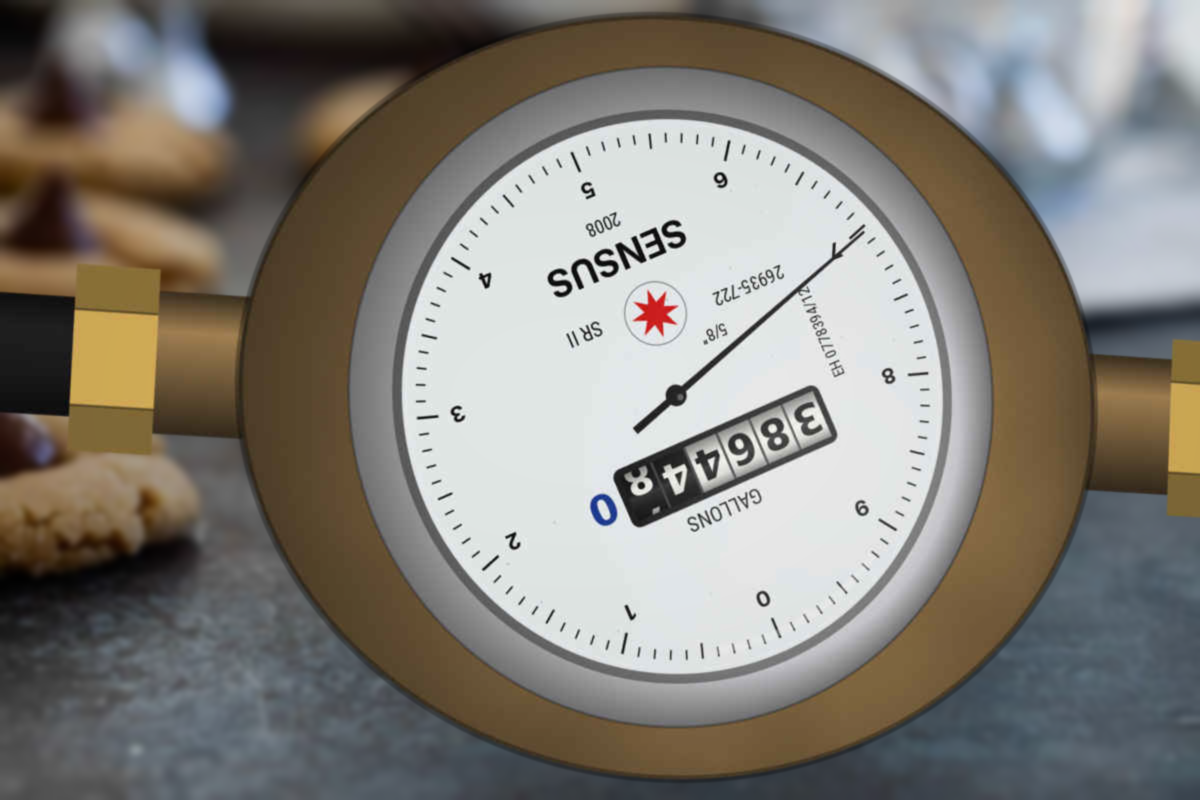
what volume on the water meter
3864477.0 gal
